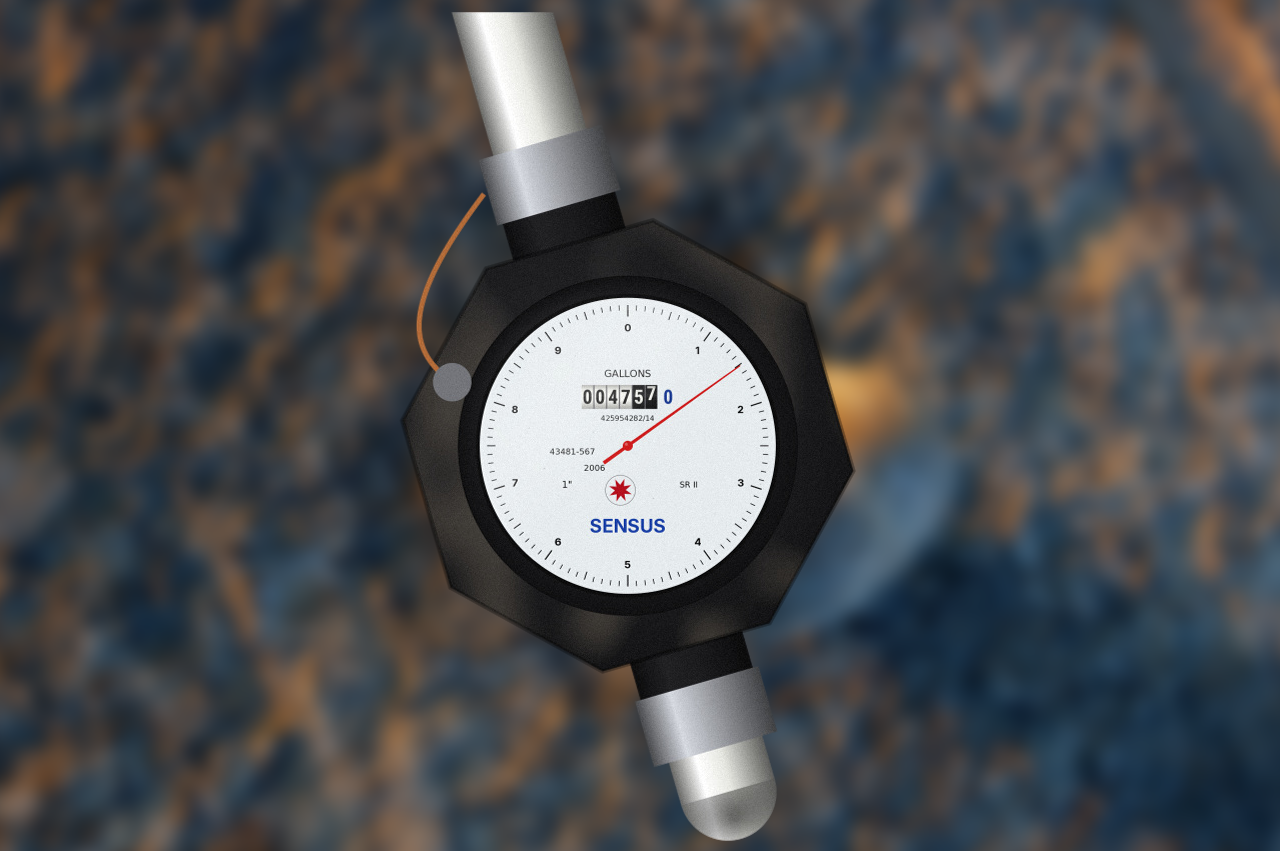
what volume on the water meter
47571.5 gal
